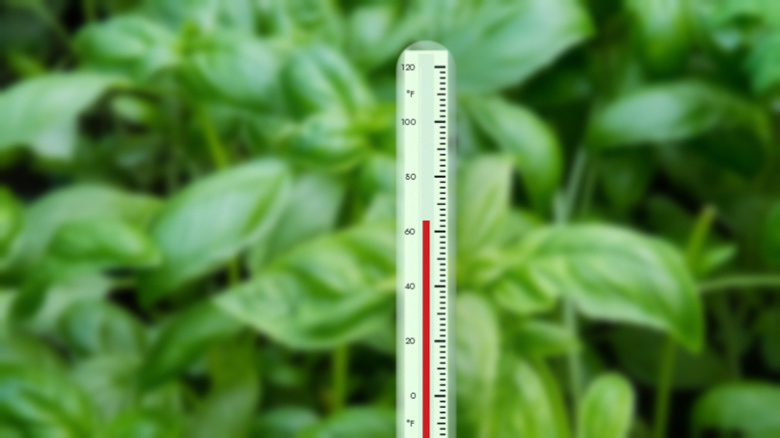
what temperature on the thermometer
64 °F
